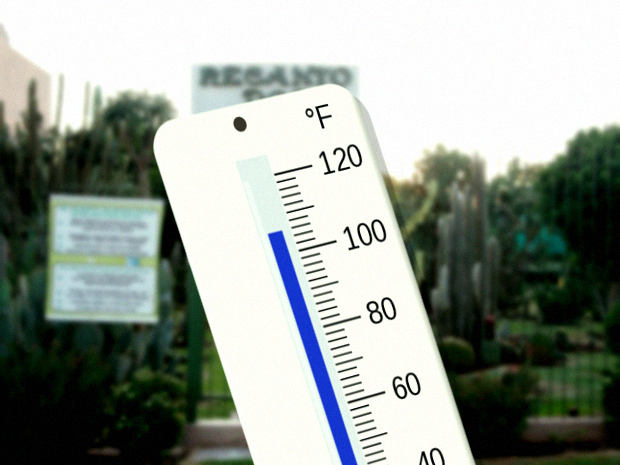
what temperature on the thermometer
106 °F
